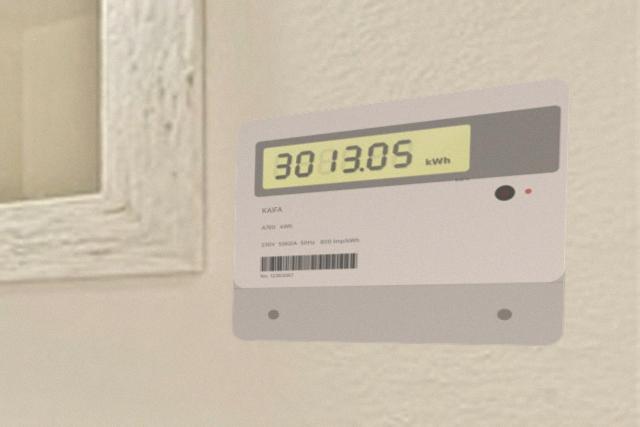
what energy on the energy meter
3013.05 kWh
